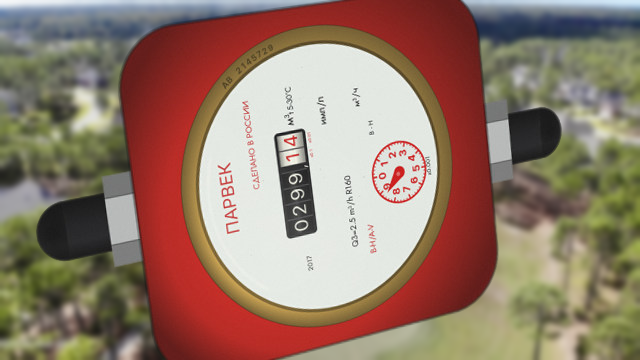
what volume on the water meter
299.148 m³
